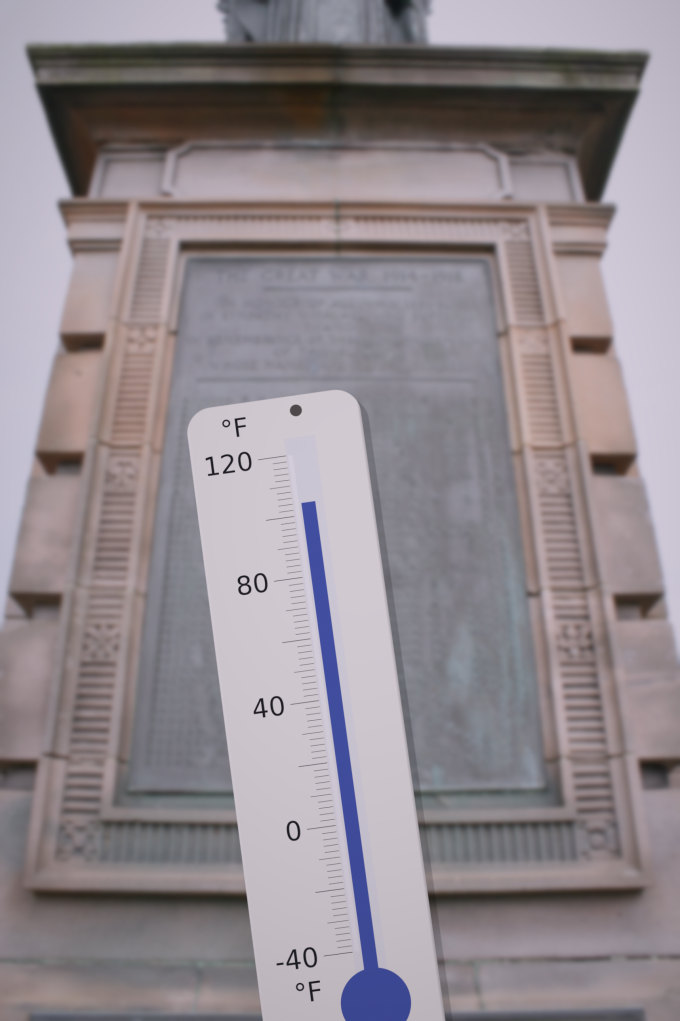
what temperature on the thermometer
104 °F
